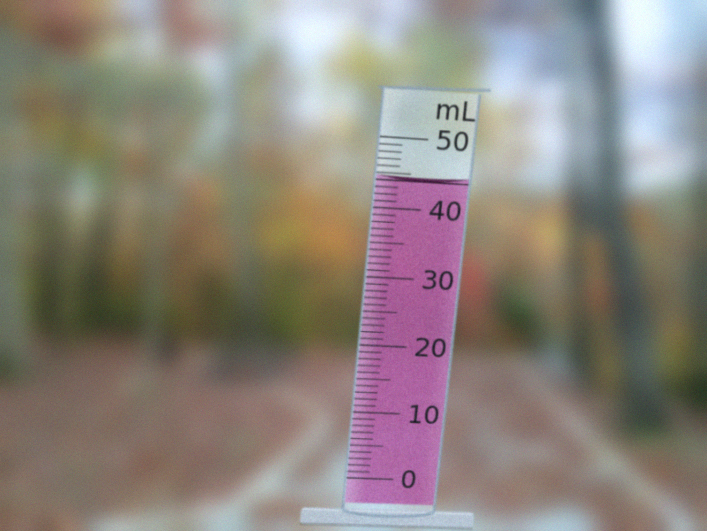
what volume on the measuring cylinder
44 mL
